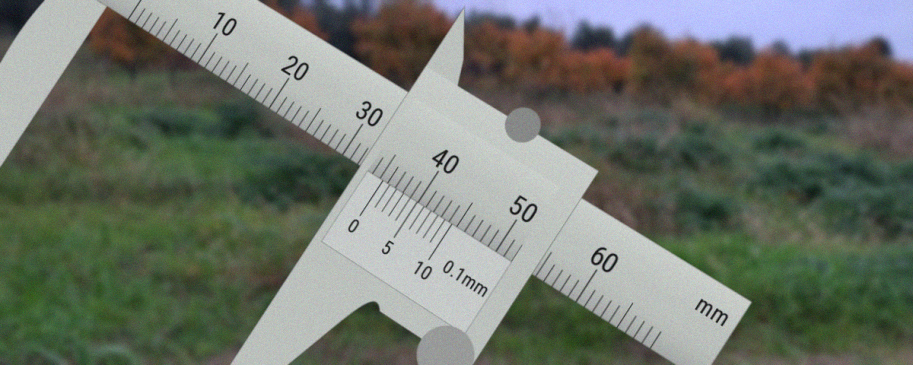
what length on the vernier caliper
35.4 mm
